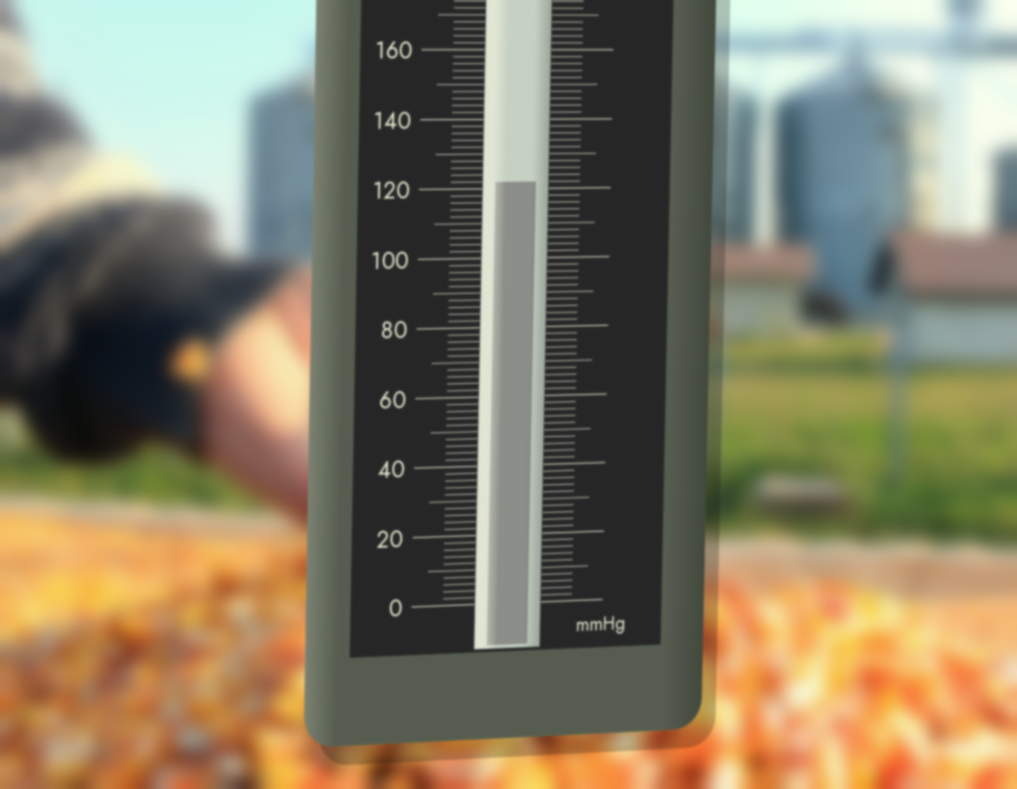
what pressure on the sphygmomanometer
122 mmHg
